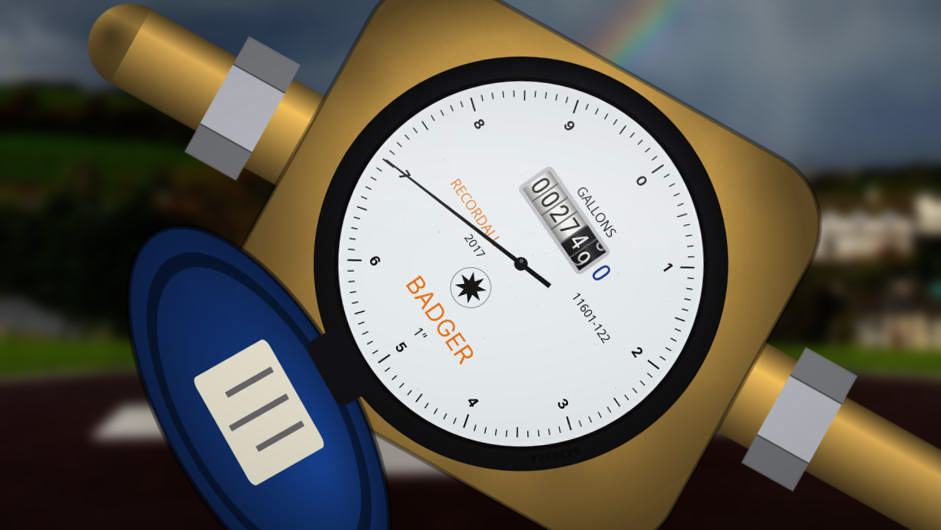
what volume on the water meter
27487.0 gal
